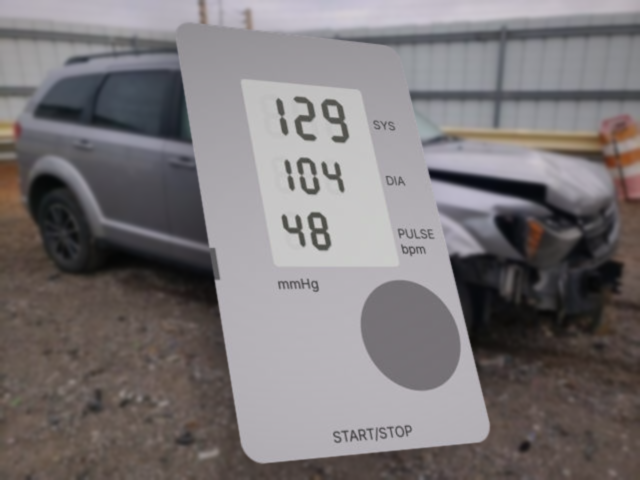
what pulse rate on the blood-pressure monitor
48 bpm
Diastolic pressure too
104 mmHg
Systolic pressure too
129 mmHg
